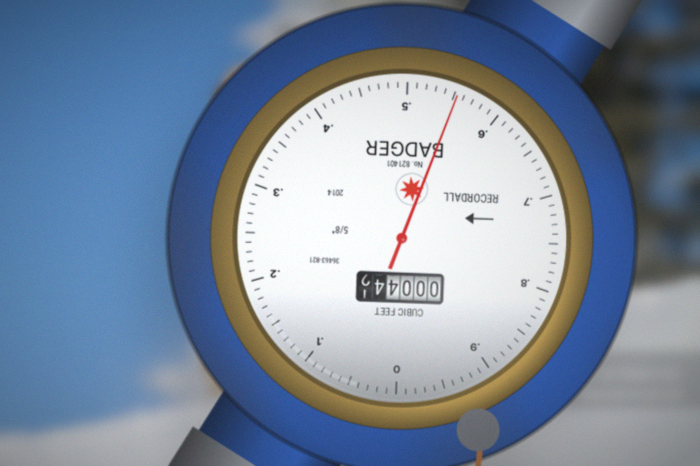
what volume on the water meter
441.55 ft³
